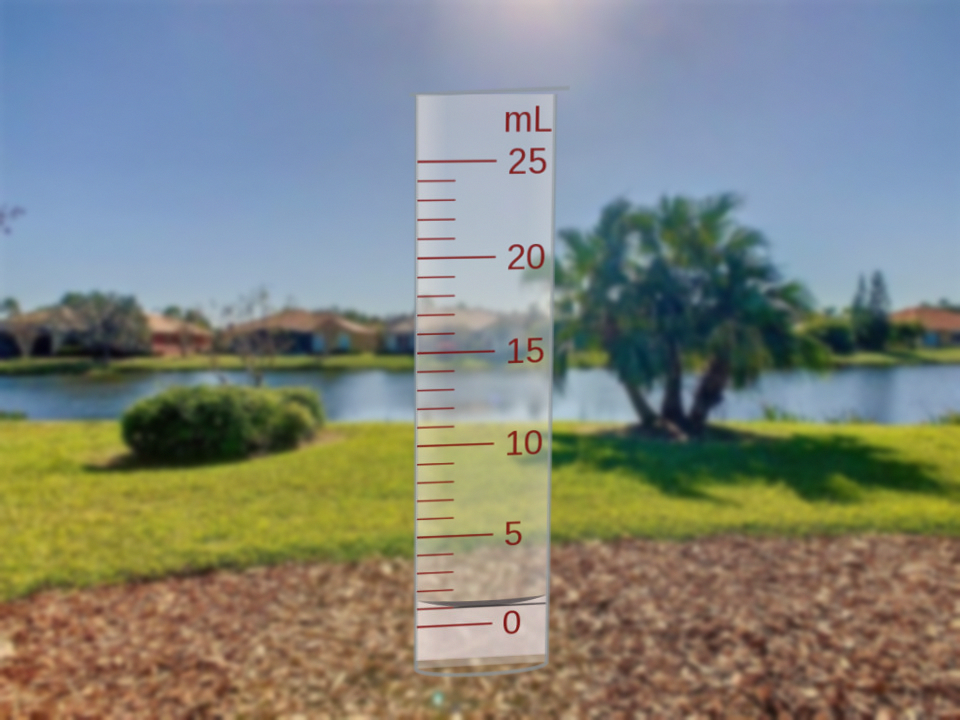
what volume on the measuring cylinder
1 mL
